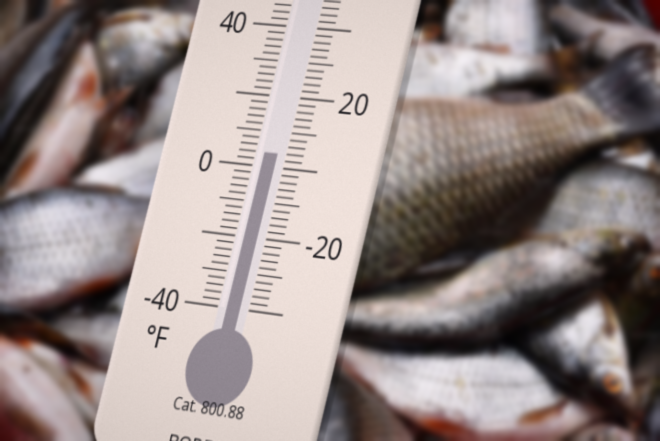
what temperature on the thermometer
4 °F
